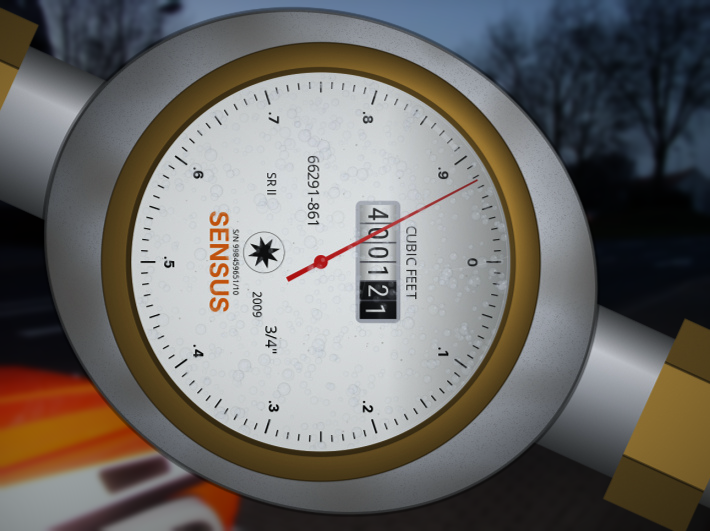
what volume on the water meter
400120.92 ft³
